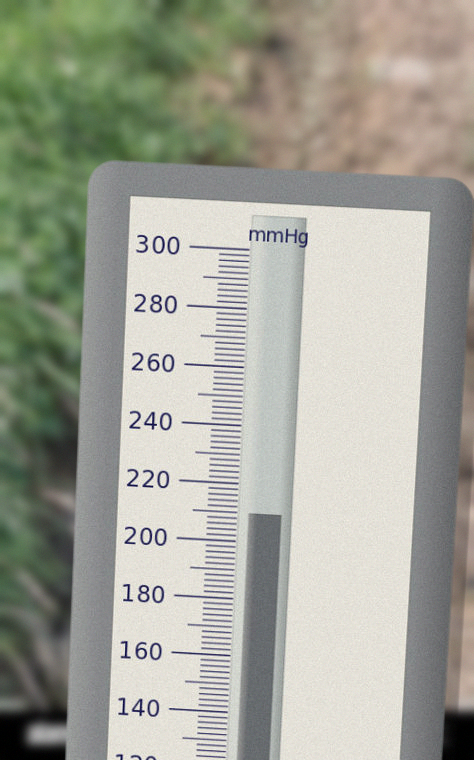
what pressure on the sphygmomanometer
210 mmHg
